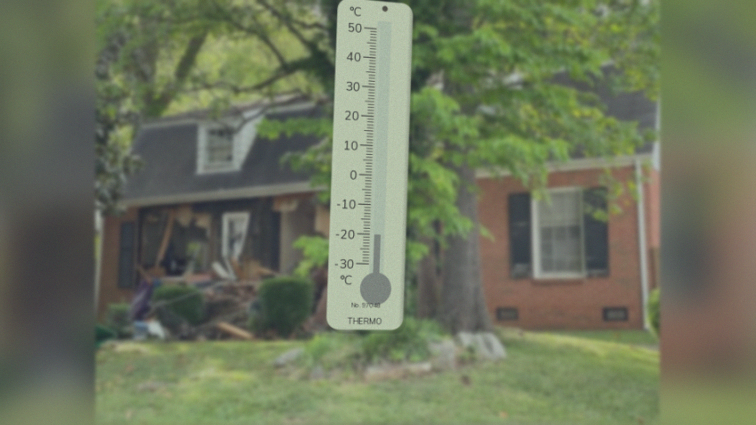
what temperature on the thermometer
-20 °C
